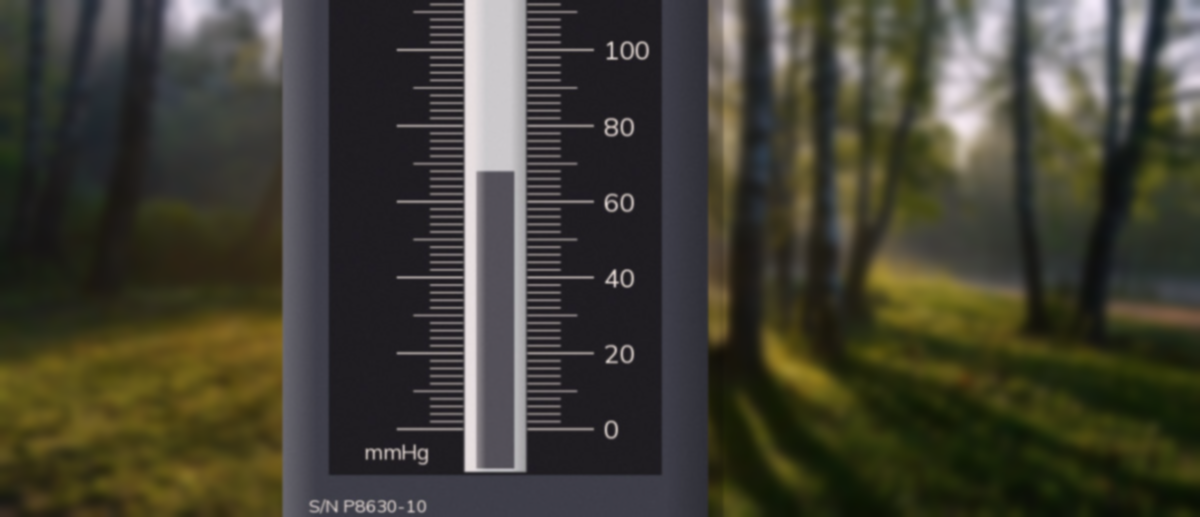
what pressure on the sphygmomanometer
68 mmHg
